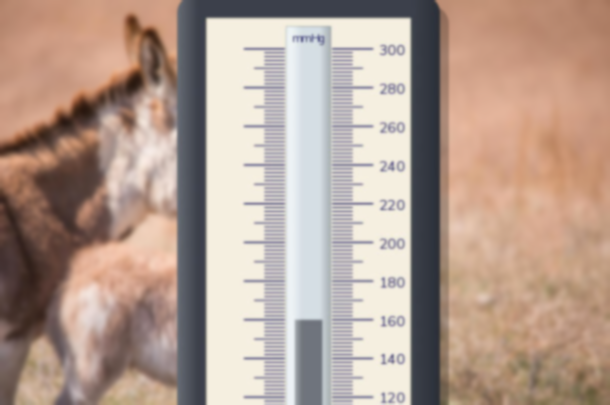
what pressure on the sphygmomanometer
160 mmHg
